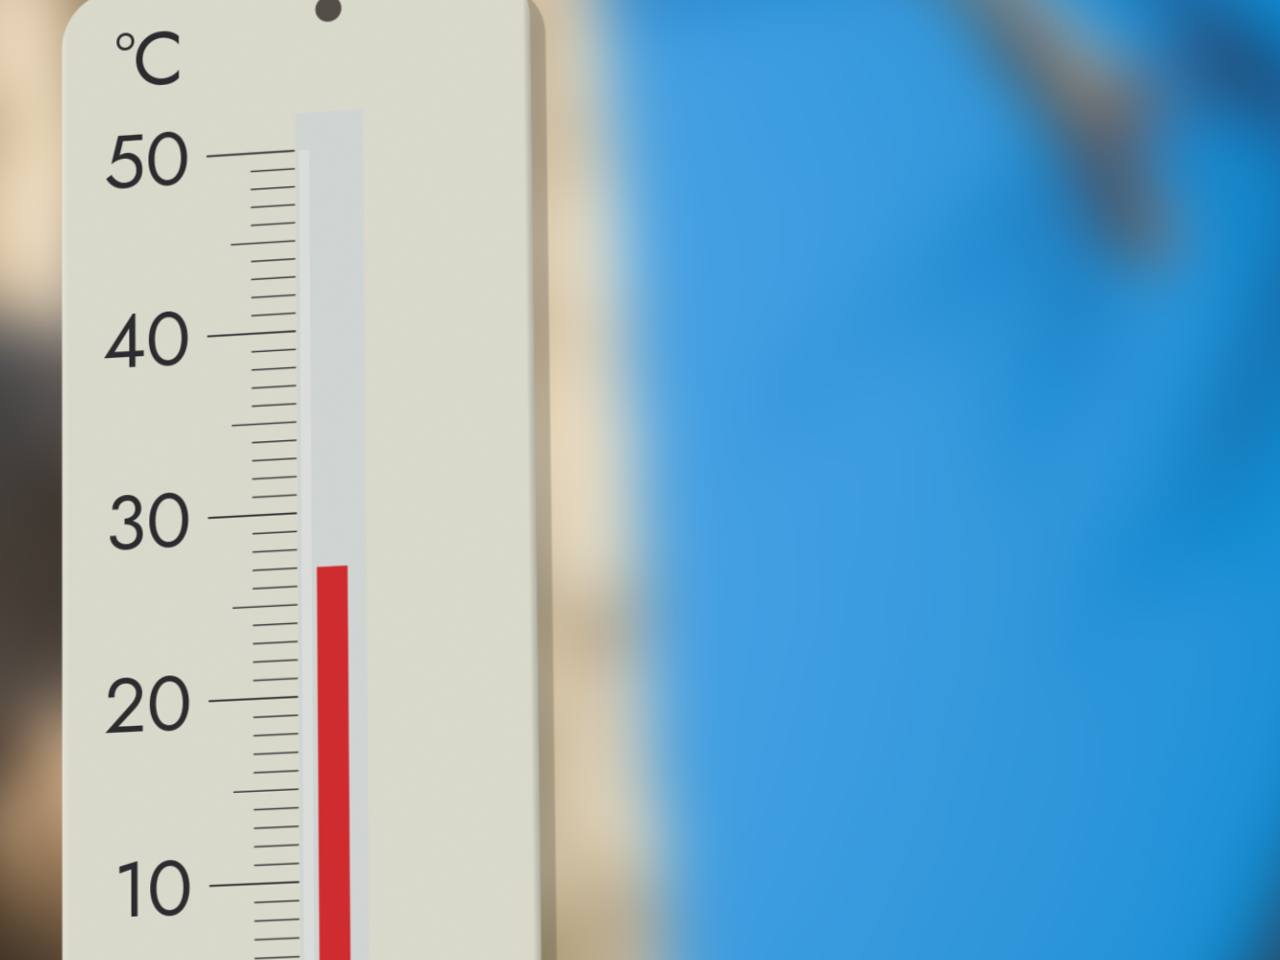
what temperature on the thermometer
27 °C
